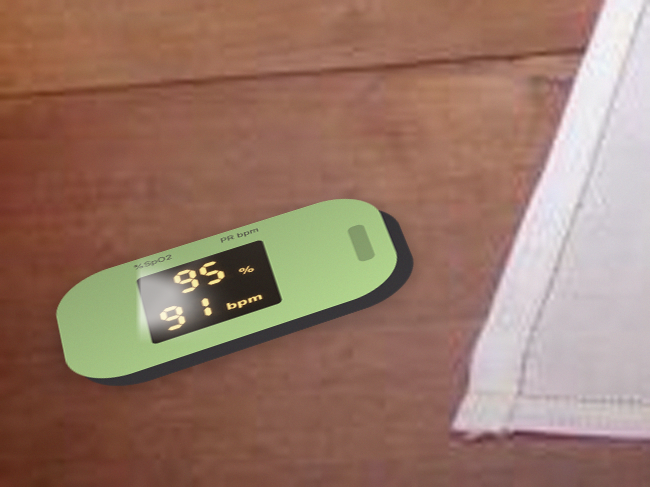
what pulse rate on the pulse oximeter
91 bpm
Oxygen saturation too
95 %
